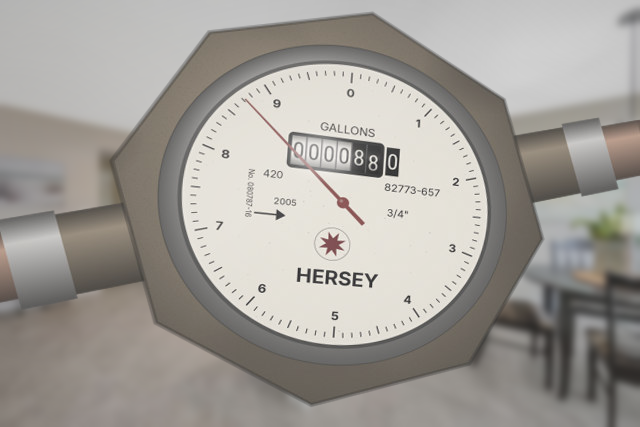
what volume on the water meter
878.7 gal
